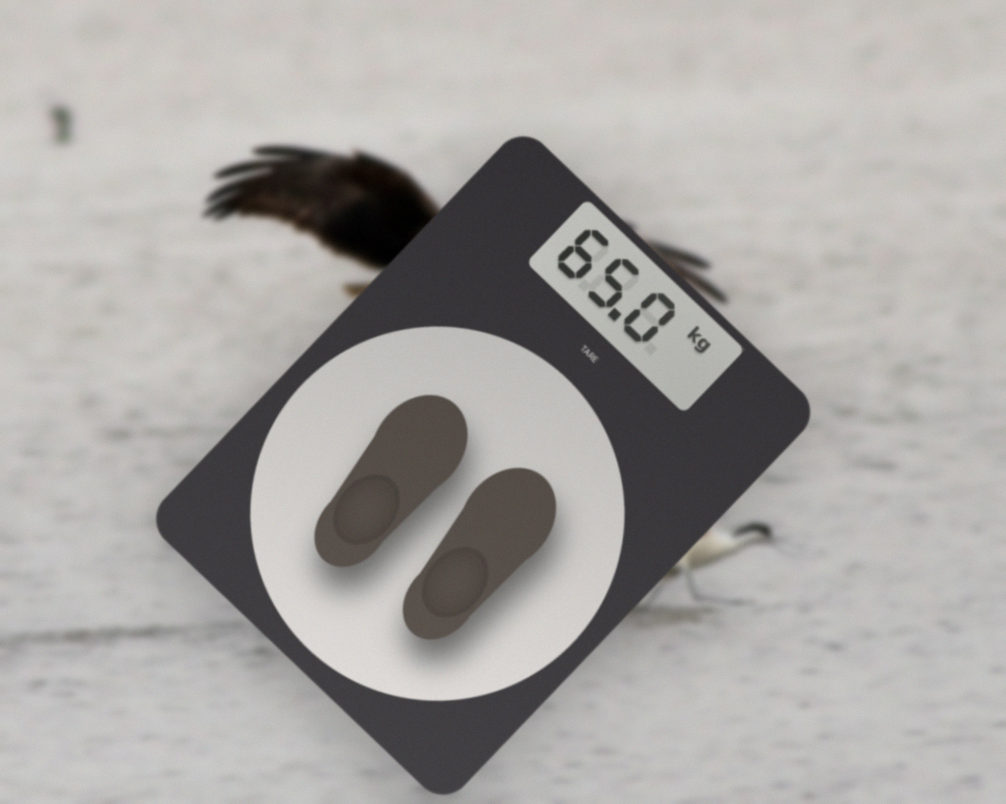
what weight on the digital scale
65.0 kg
